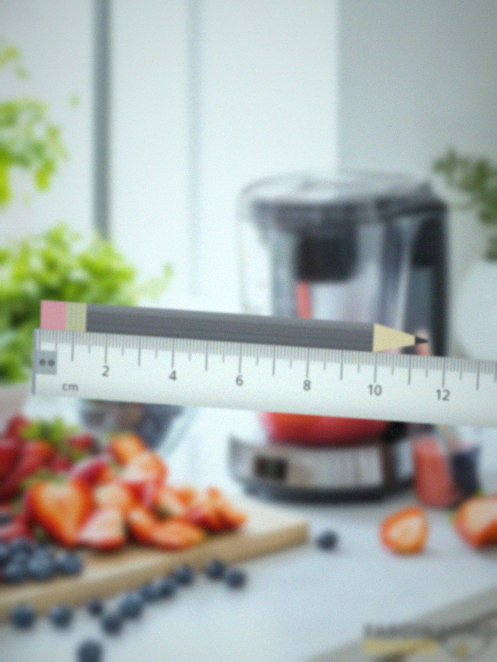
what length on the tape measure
11.5 cm
